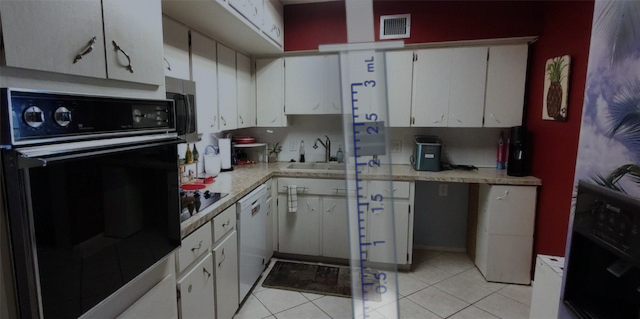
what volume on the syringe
2.1 mL
